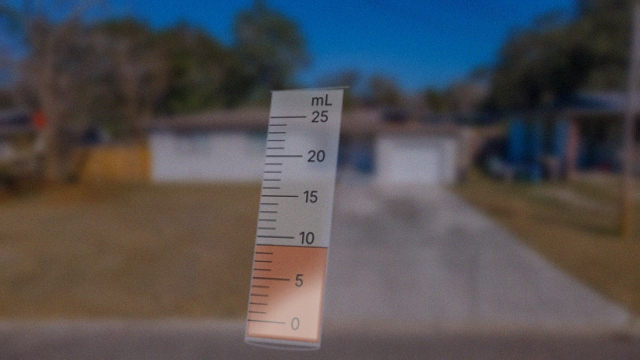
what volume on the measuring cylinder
9 mL
